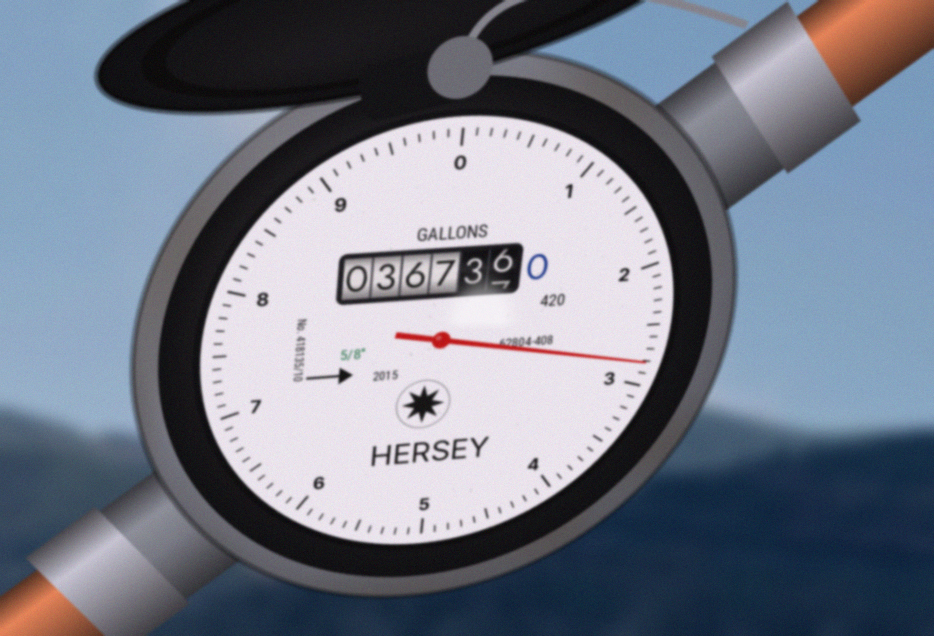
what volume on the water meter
367362.8 gal
